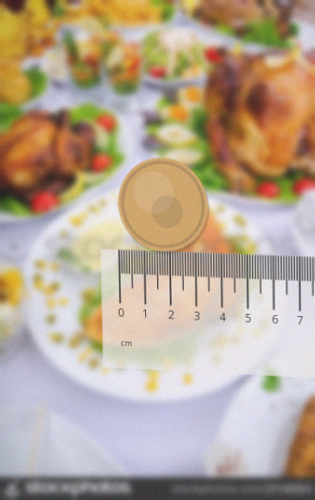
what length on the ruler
3.5 cm
